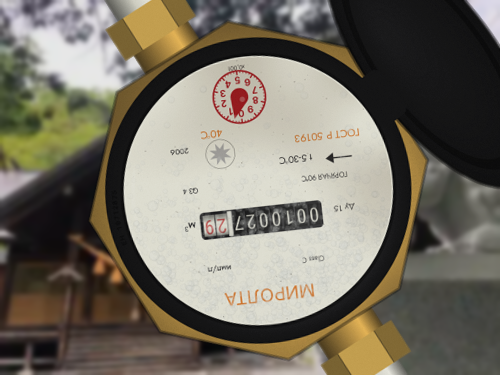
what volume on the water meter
10027.290 m³
